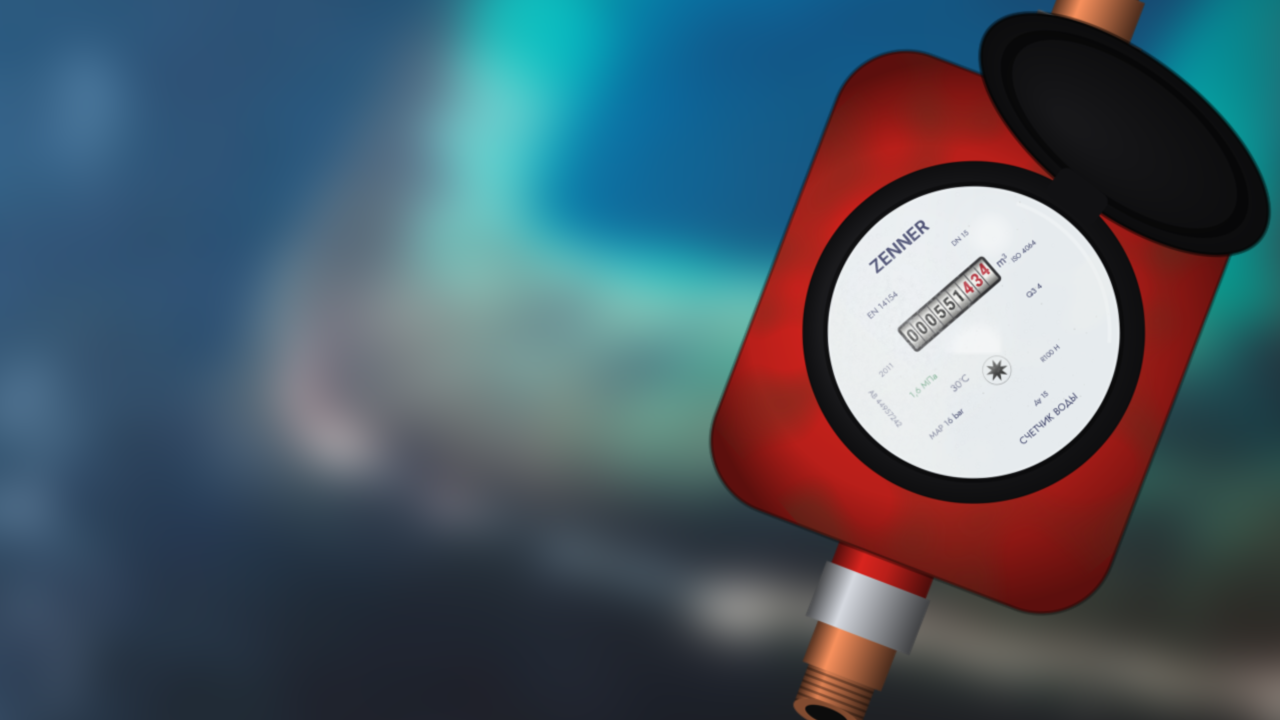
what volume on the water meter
551.434 m³
